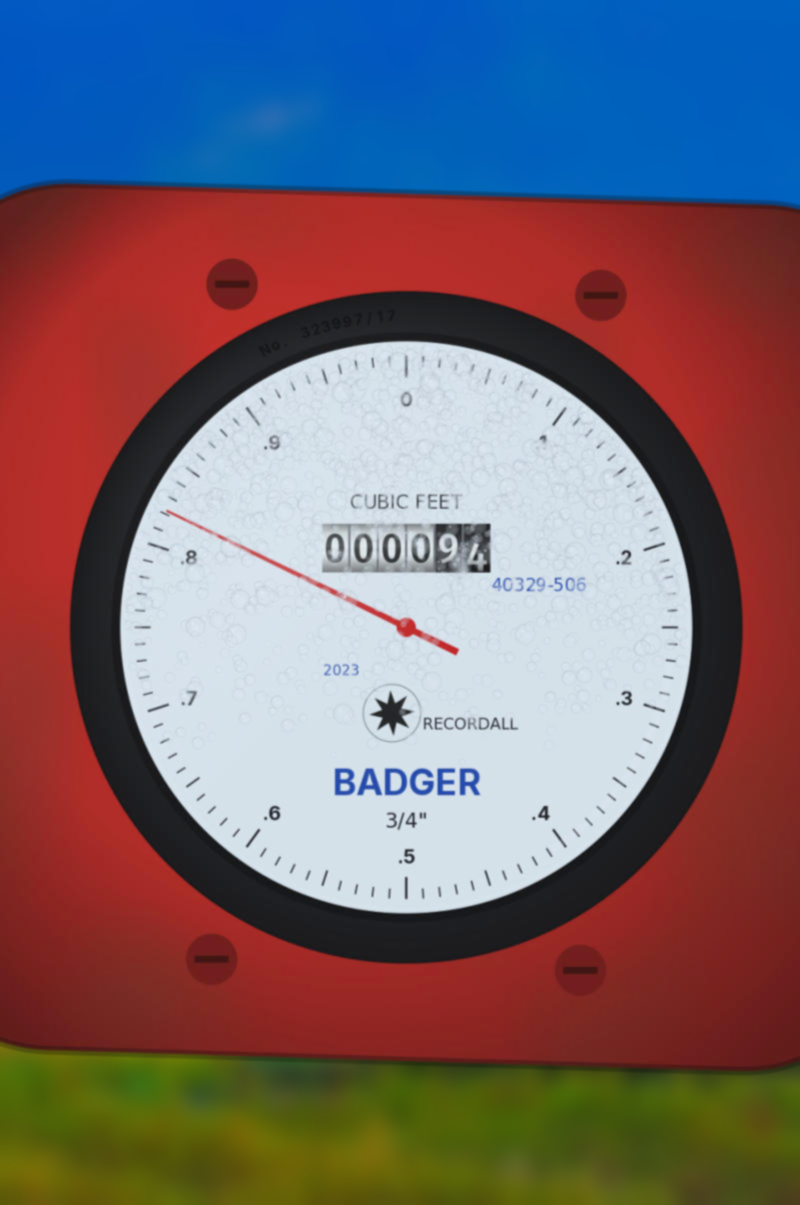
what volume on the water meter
93.82 ft³
